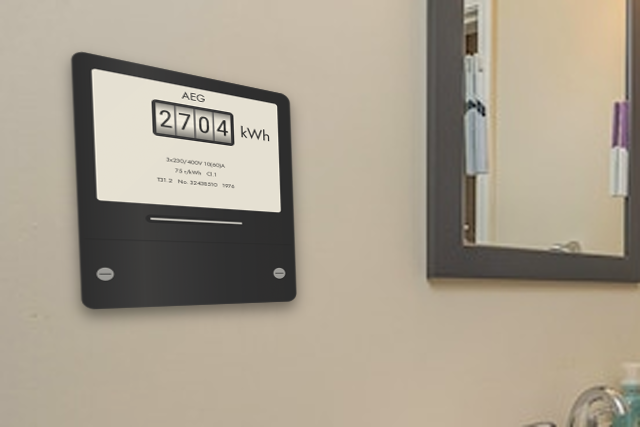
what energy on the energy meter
2704 kWh
